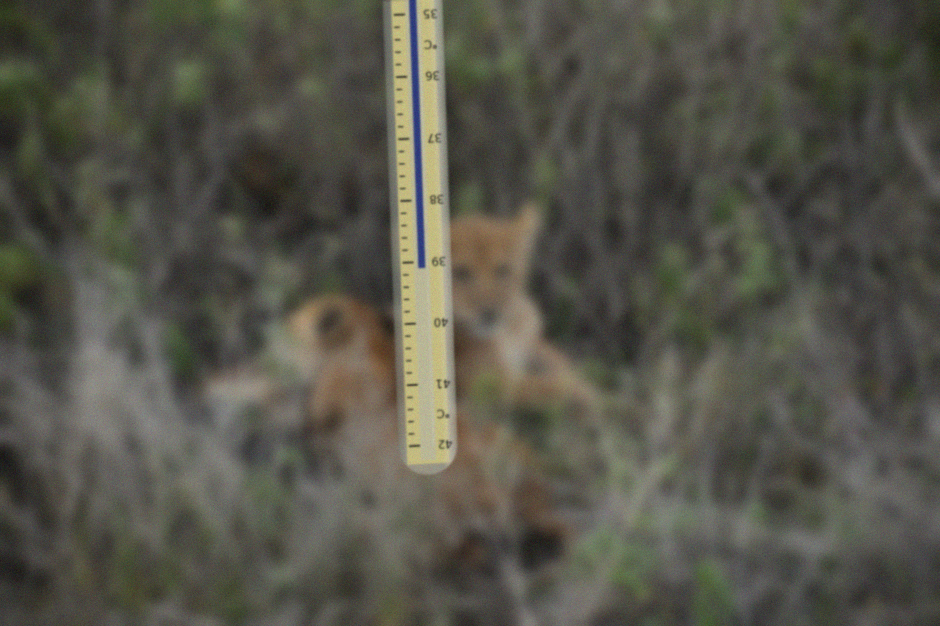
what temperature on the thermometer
39.1 °C
